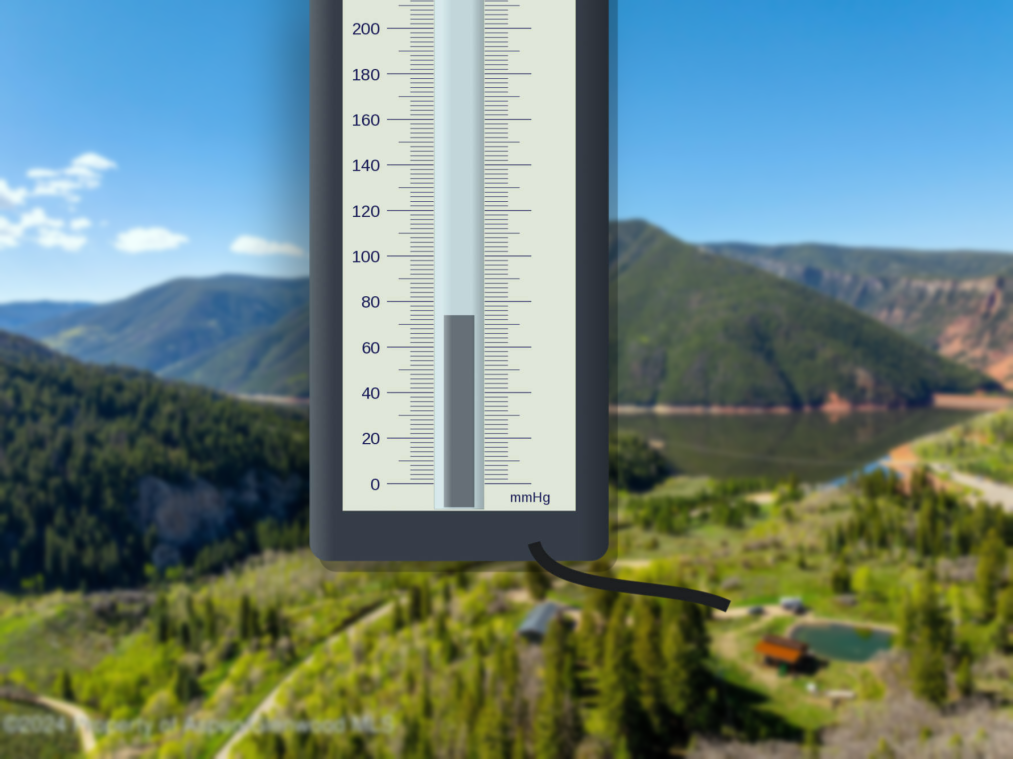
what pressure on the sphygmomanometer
74 mmHg
